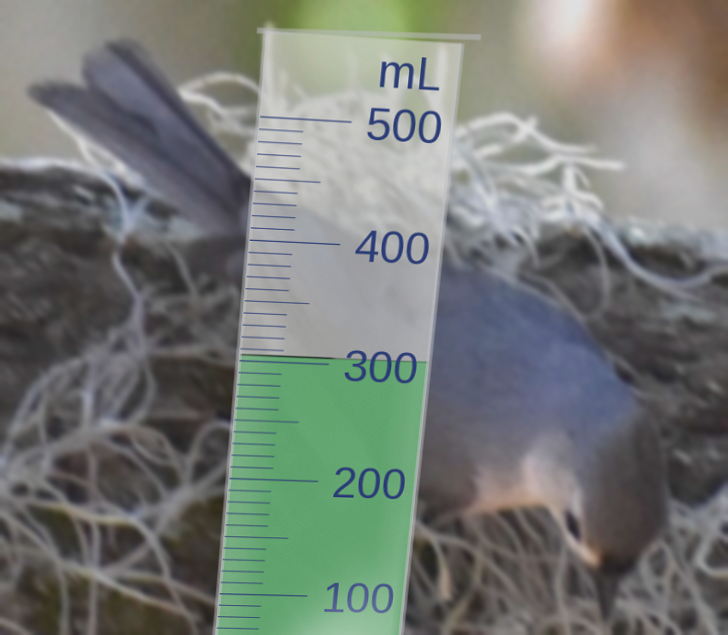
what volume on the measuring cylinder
305 mL
